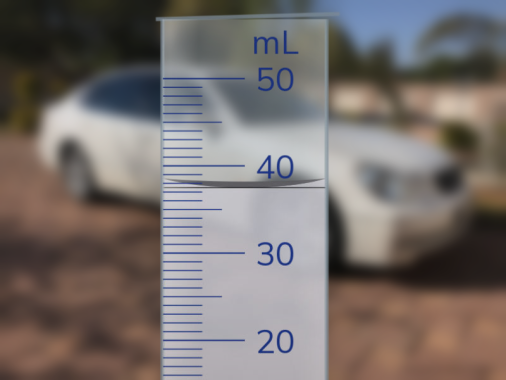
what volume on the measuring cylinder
37.5 mL
